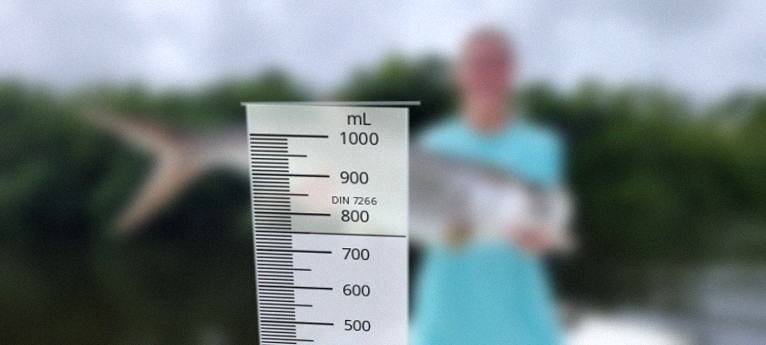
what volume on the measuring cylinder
750 mL
